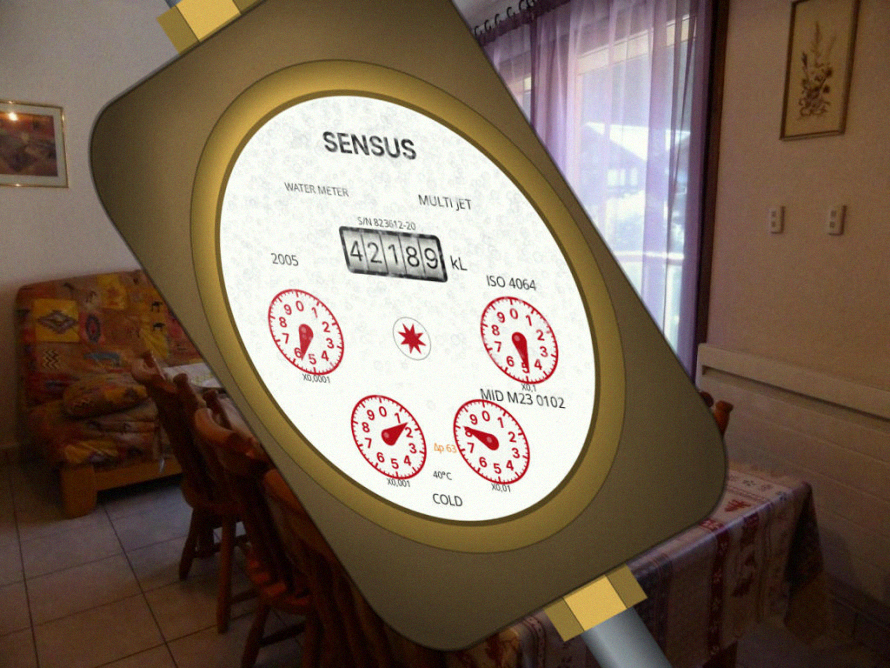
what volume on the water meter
42189.4815 kL
